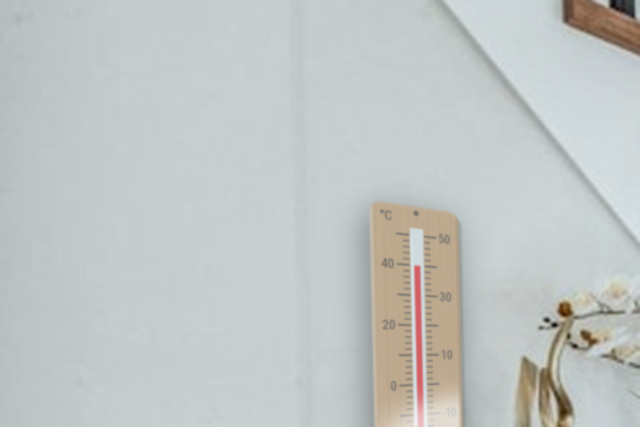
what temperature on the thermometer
40 °C
